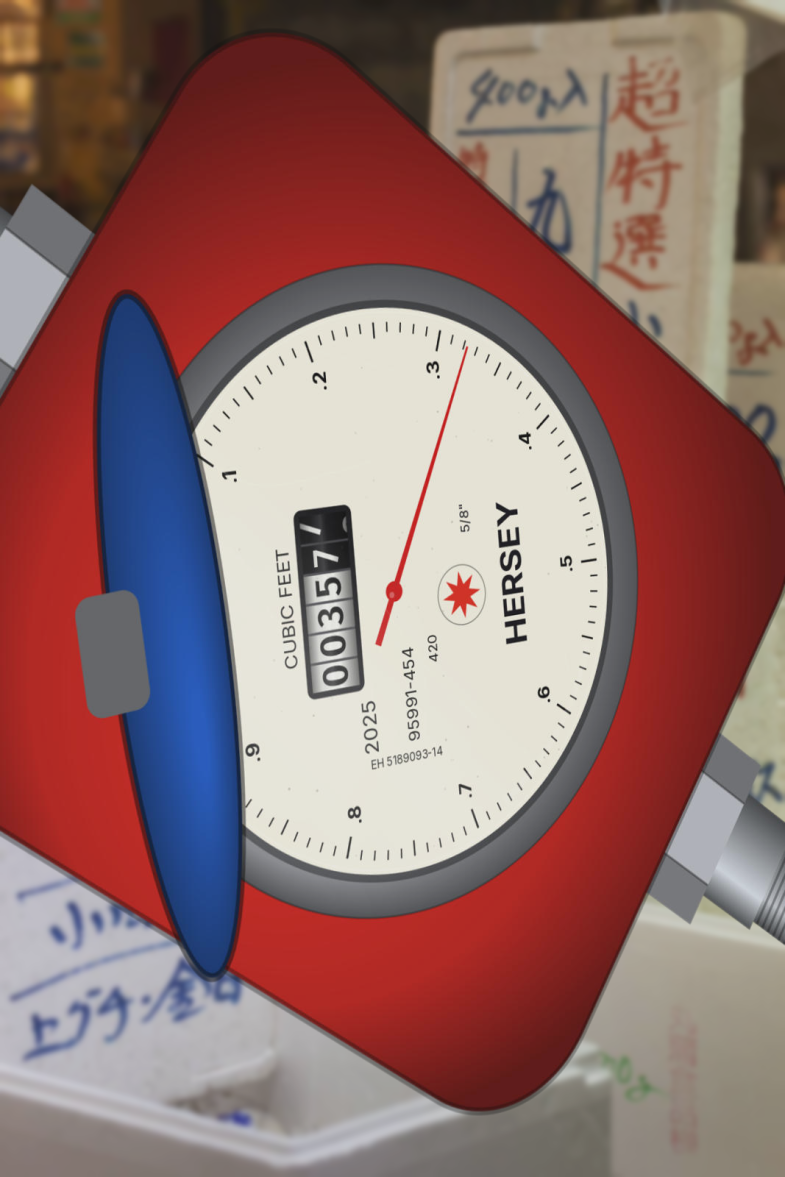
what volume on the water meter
3577.32 ft³
